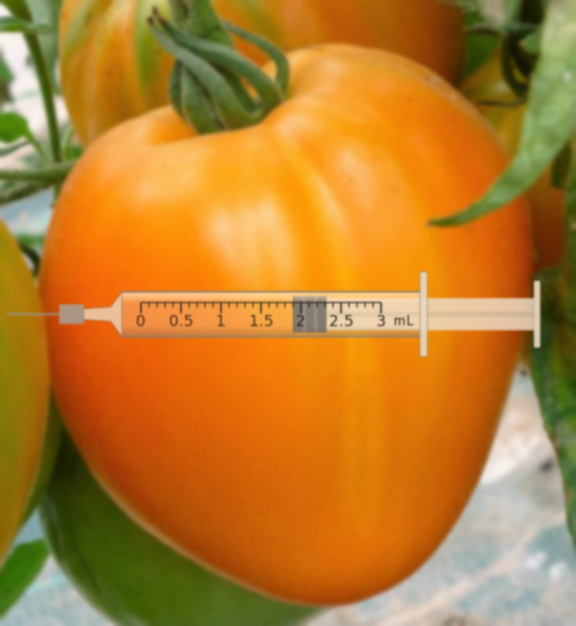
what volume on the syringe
1.9 mL
